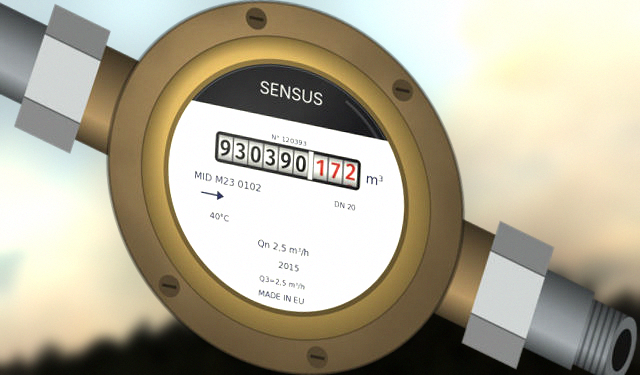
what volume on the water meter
930390.172 m³
